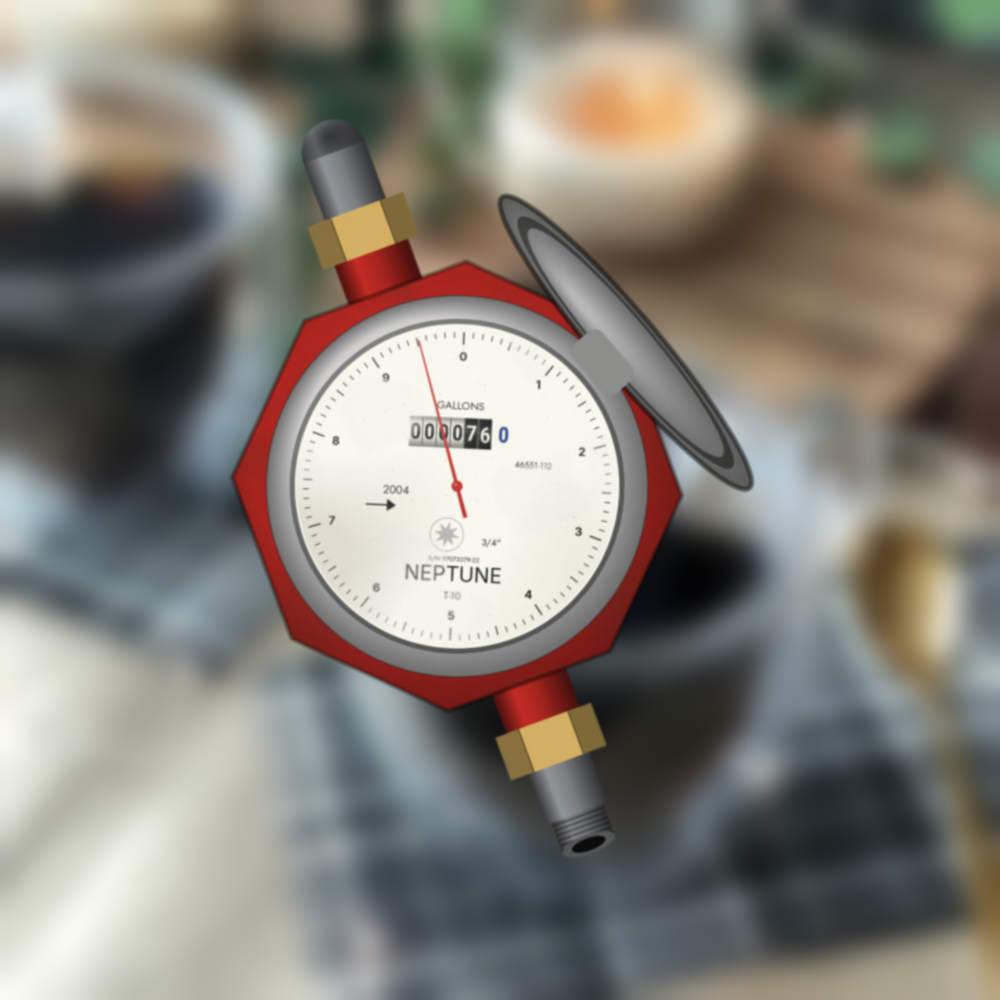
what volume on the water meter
759.5 gal
